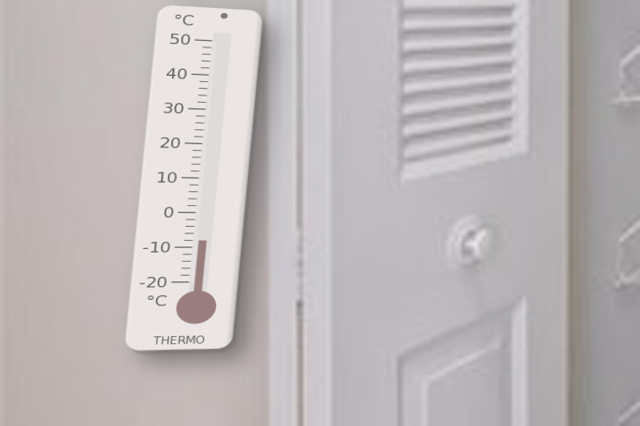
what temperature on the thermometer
-8 °C
